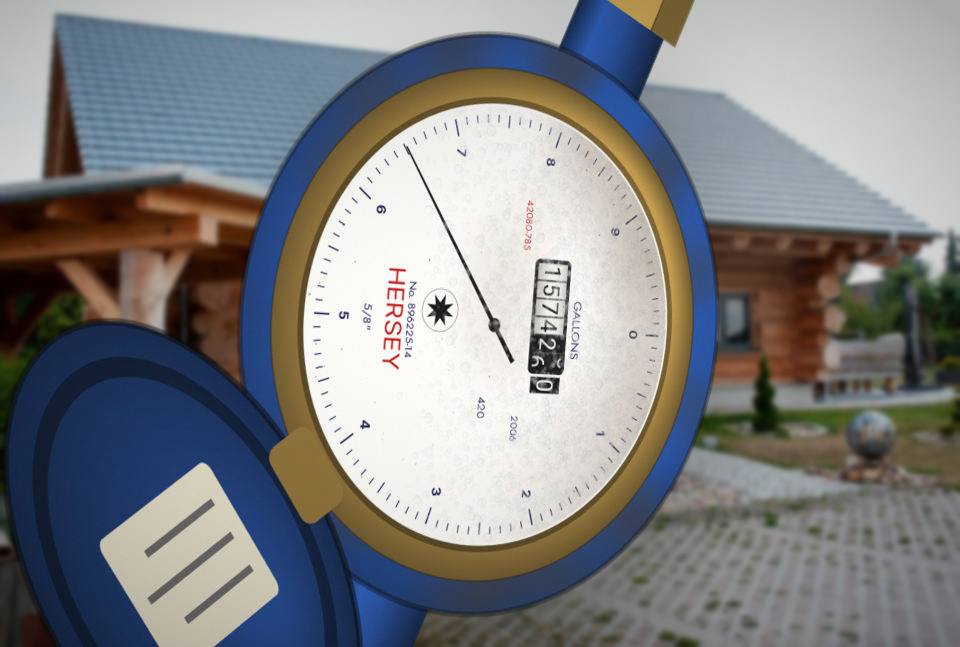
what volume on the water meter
1574256.5 gal
